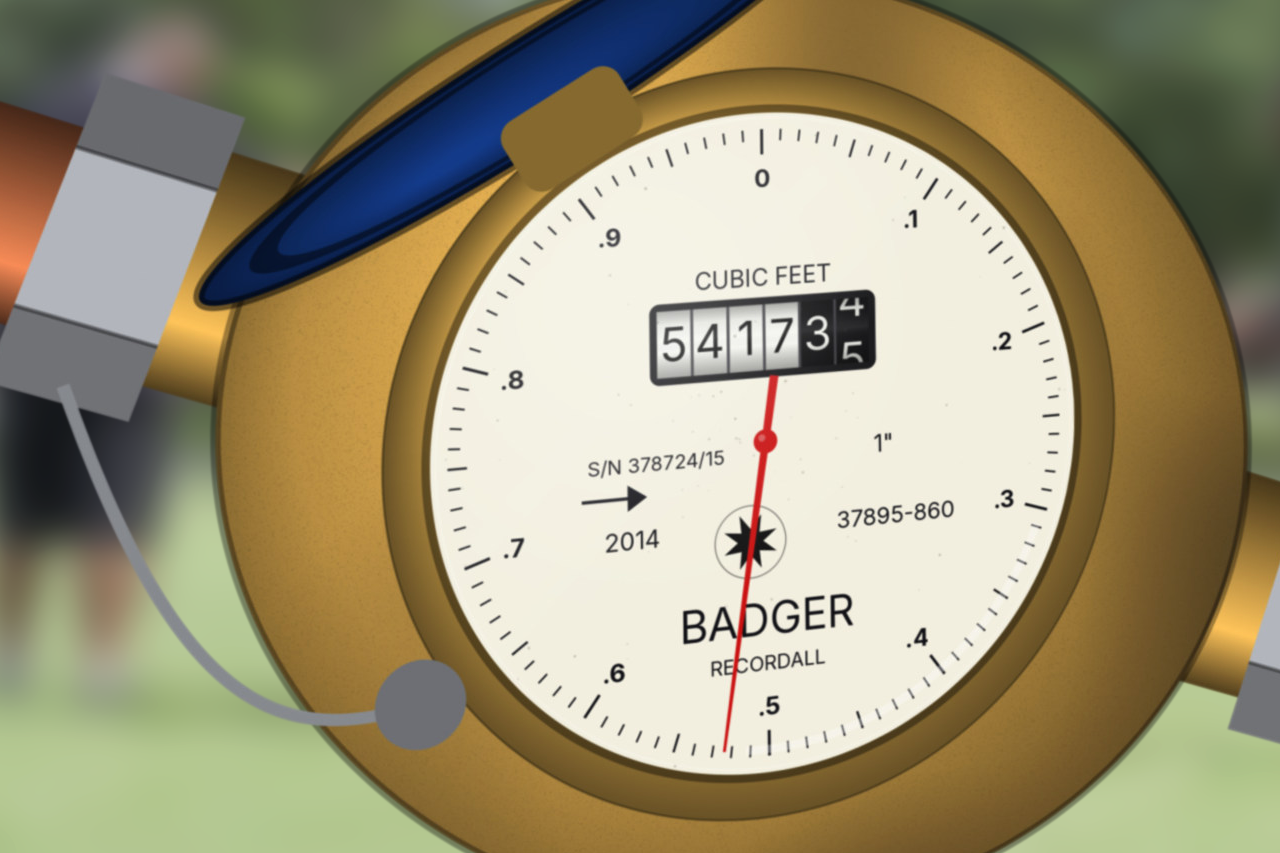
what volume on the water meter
541734.52 ft³
